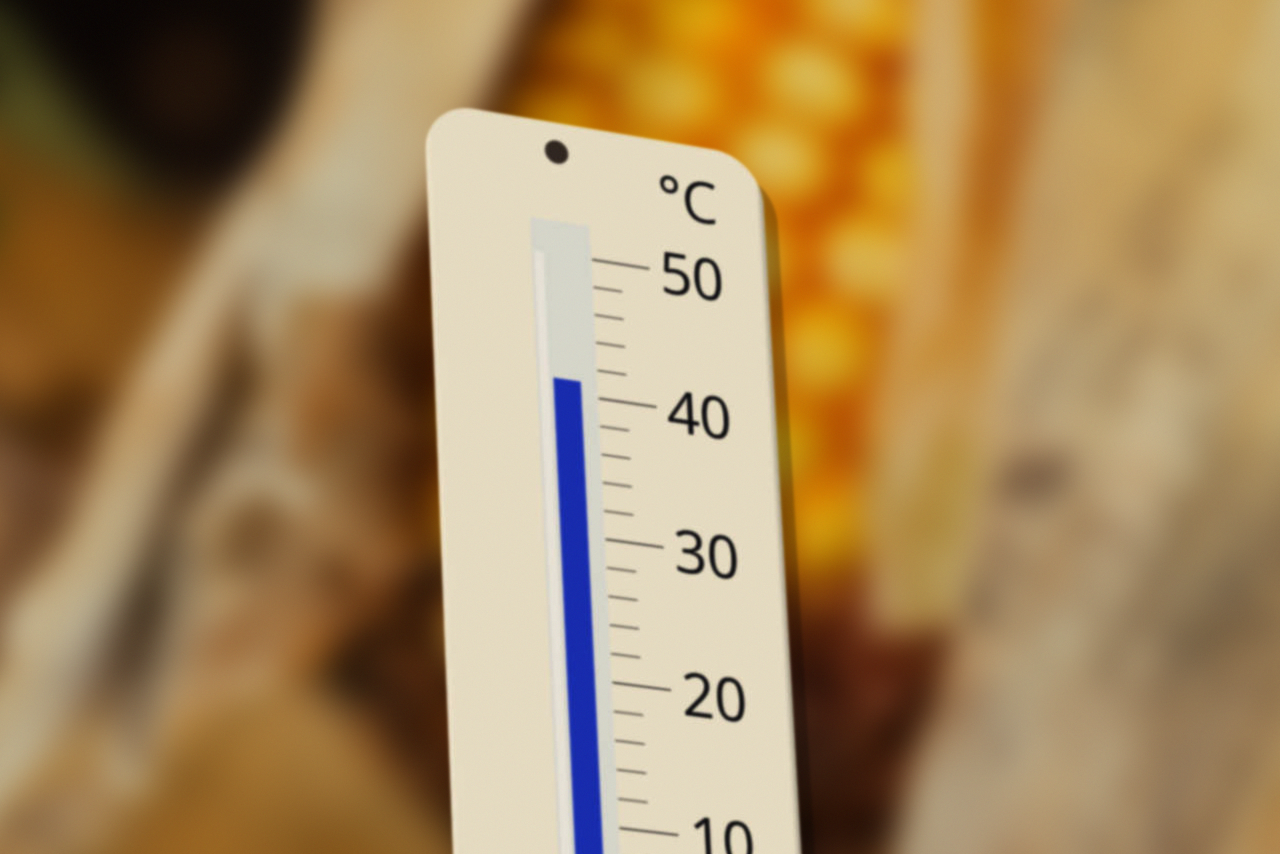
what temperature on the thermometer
41 °C
